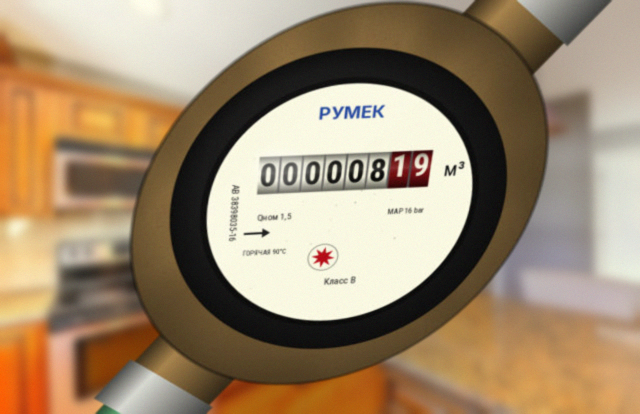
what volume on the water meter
8.19 m³
